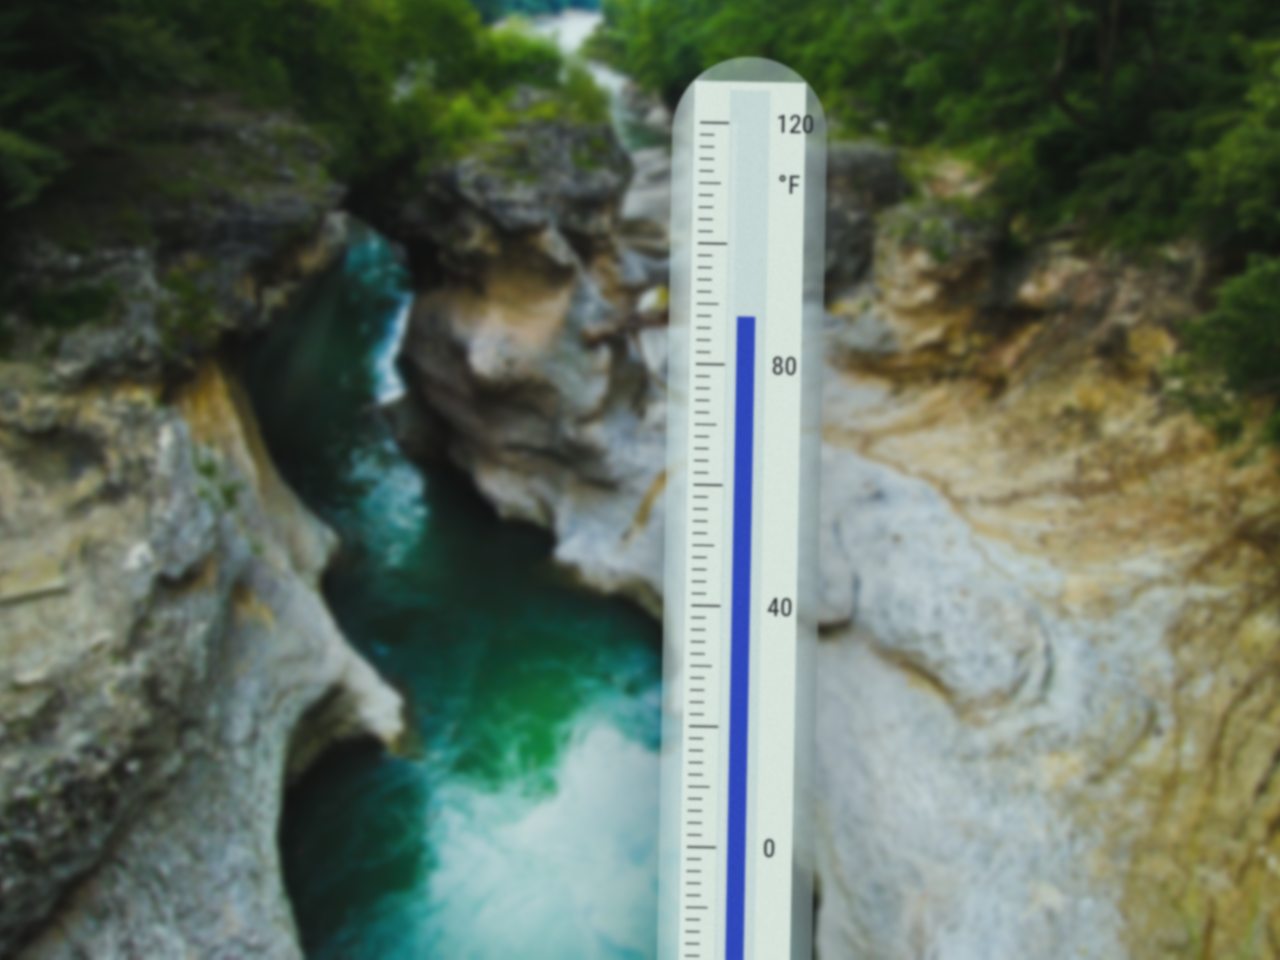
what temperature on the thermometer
88 °F
